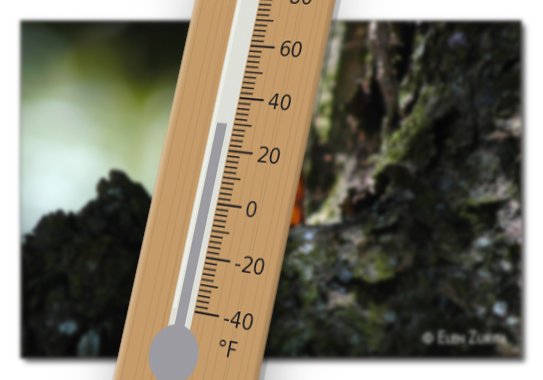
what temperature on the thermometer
30 °F
